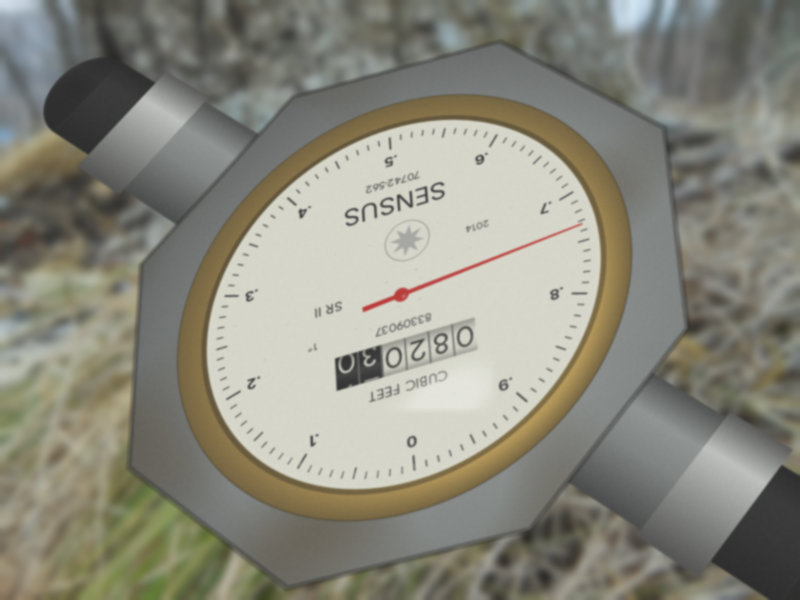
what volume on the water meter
82029.73 ft³
